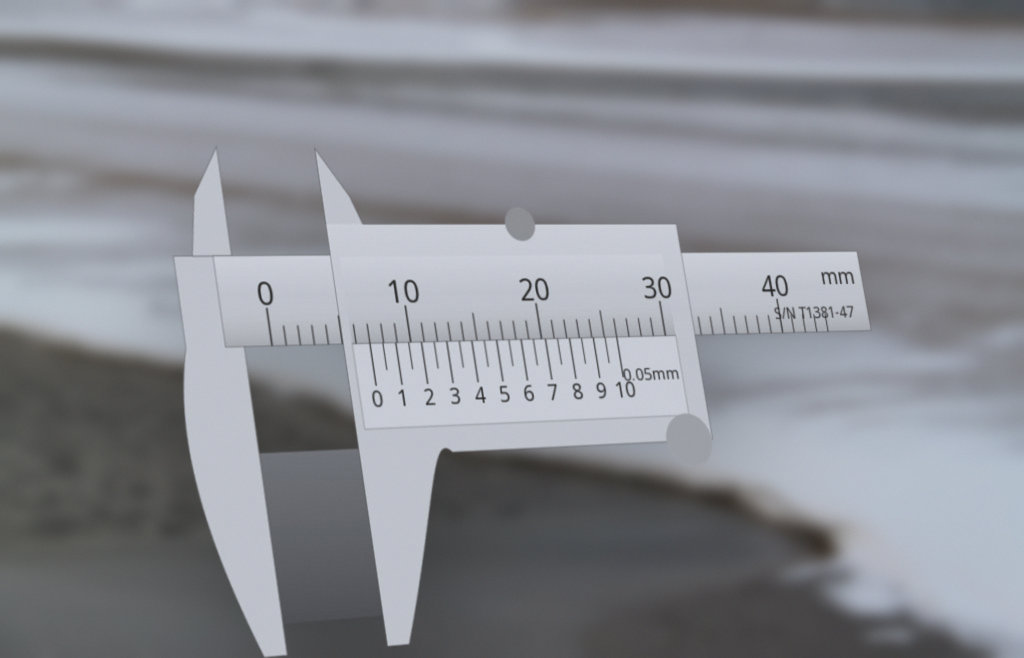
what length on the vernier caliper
7.0 mm
